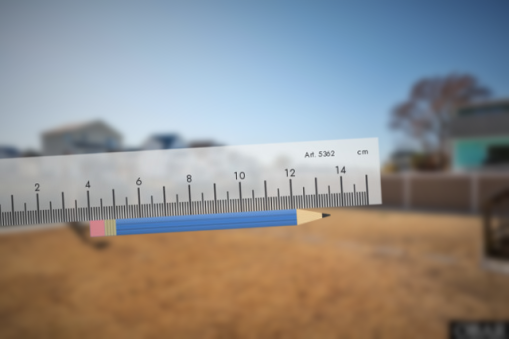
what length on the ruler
9.5 cm
